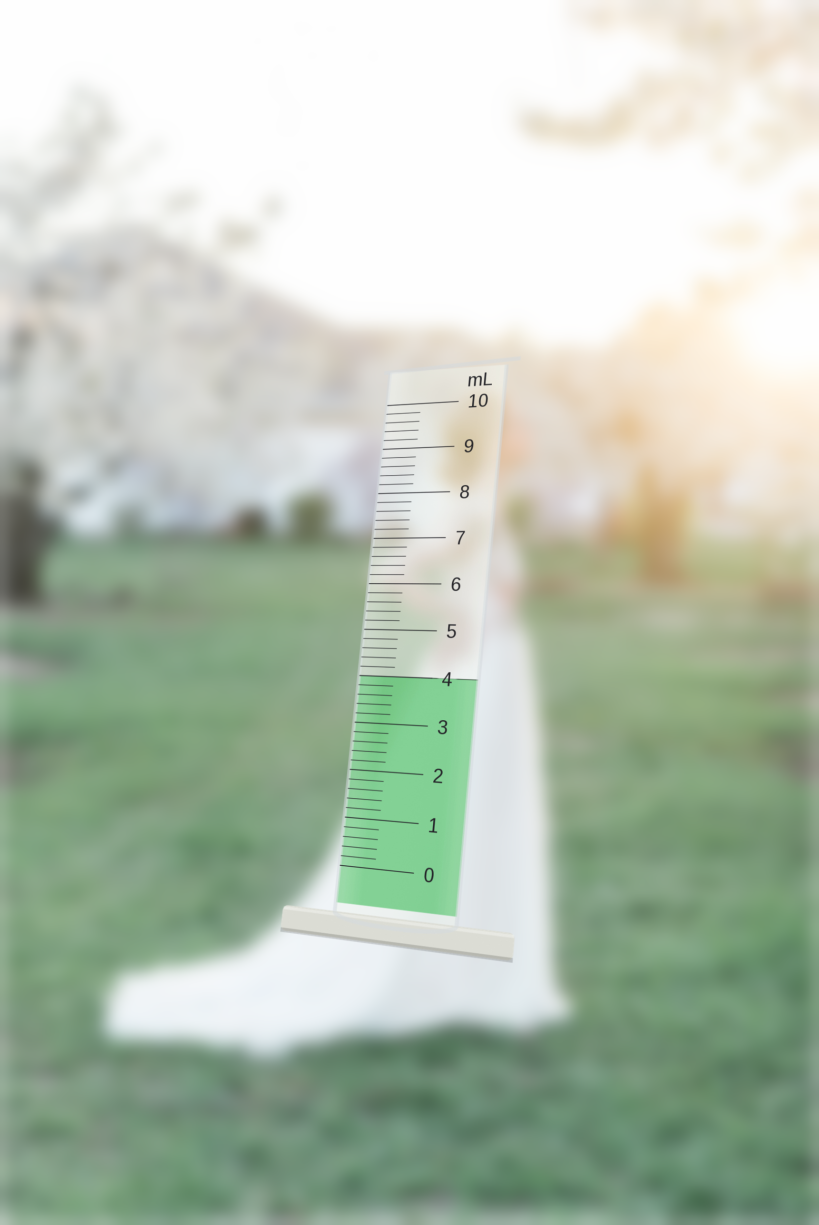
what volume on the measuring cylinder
4 mL
